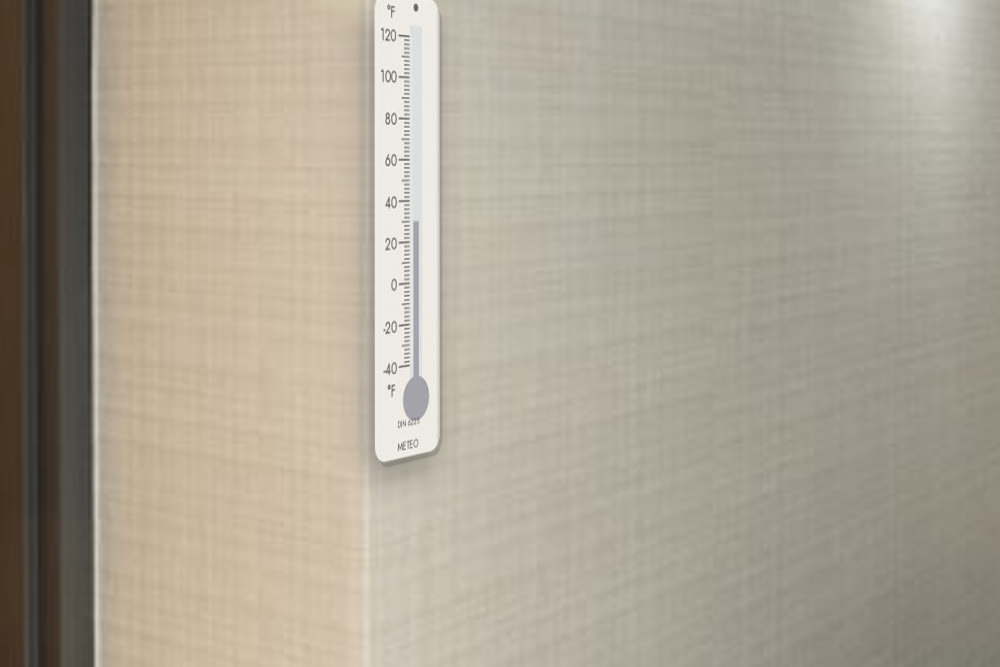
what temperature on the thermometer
30 °F
